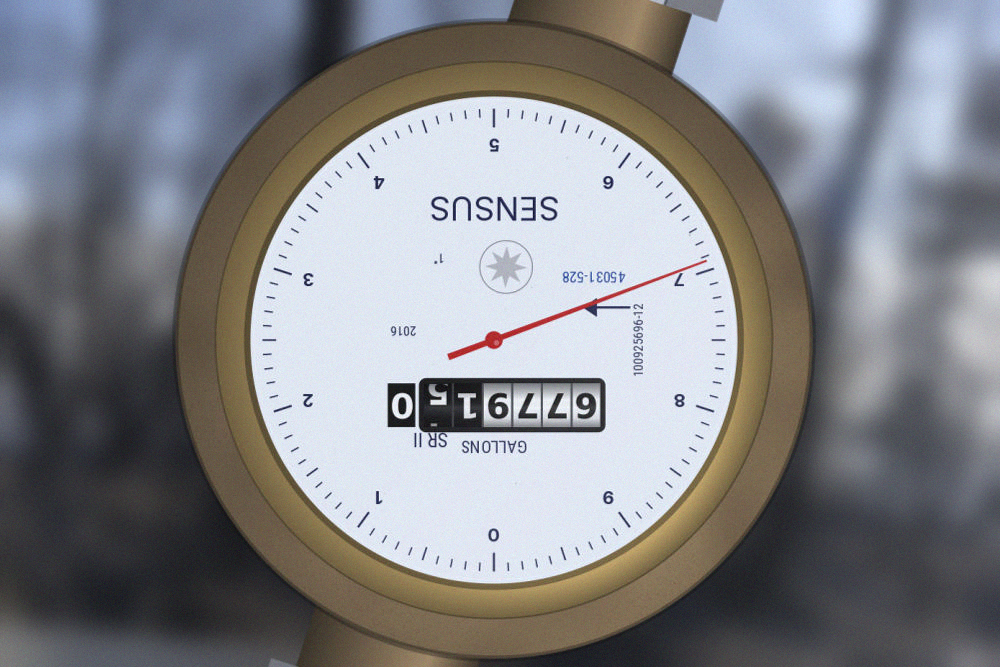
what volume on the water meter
6779146.9 gal
